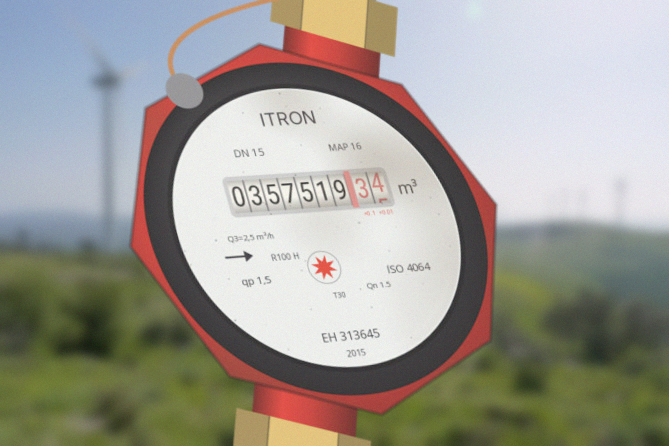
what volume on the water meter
357519.34 m³
